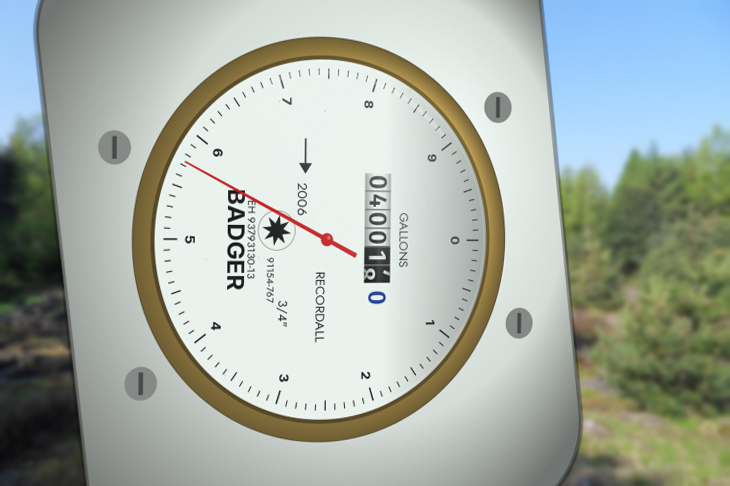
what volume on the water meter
400175.7 gal
